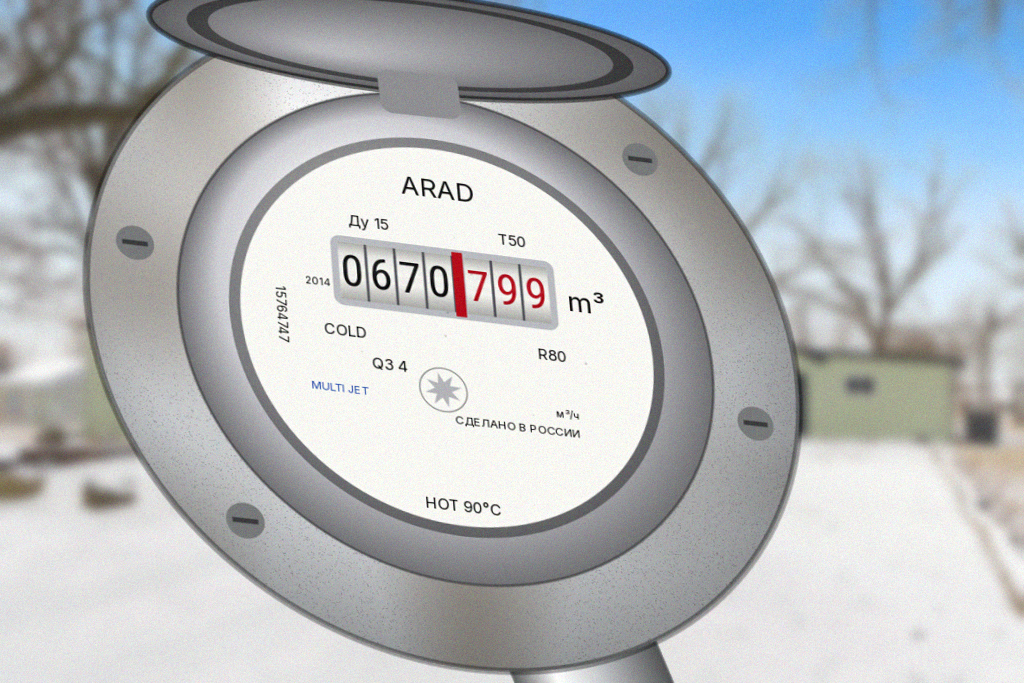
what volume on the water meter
670.799 m³
